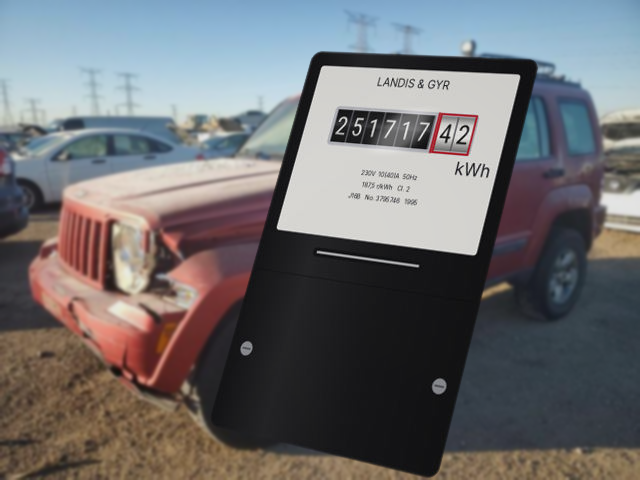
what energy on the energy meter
251717.42 kWh
